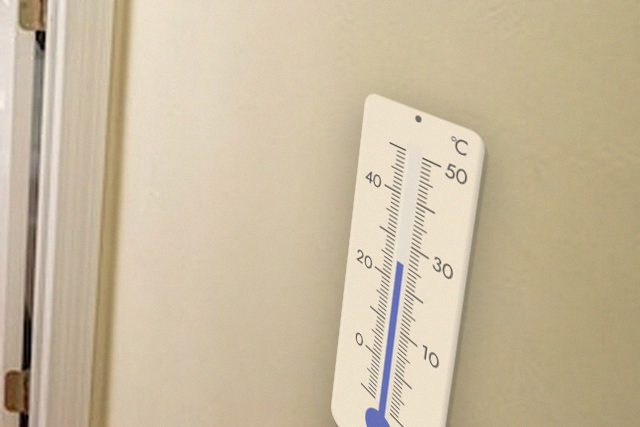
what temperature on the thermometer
25 °C
